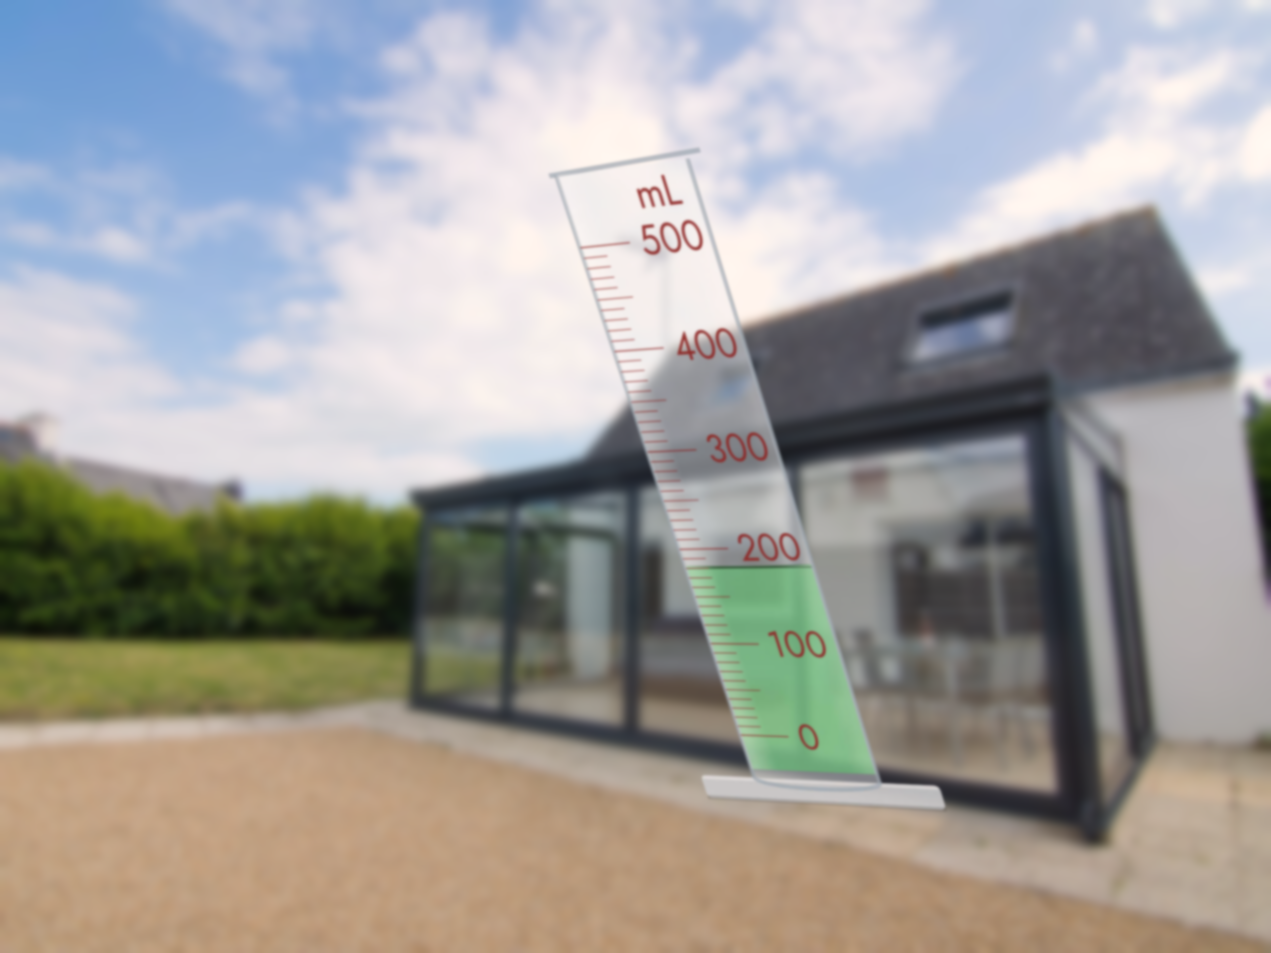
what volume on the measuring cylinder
180 mL
